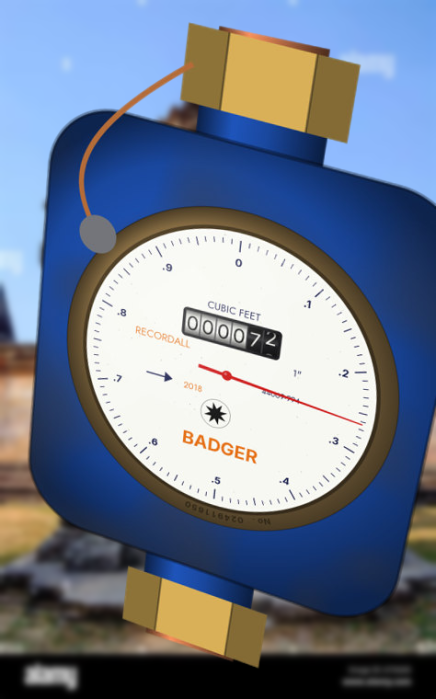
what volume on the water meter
72.26 ft³
